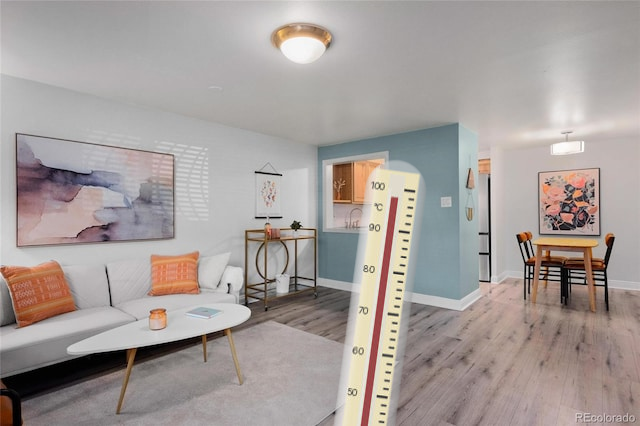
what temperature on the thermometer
98 °C
